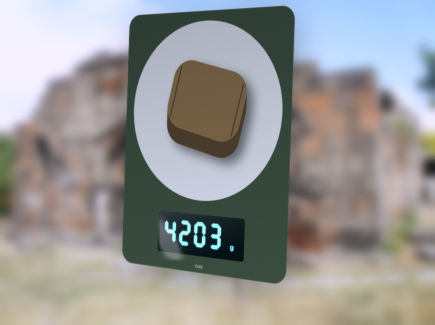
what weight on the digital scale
4203 g
